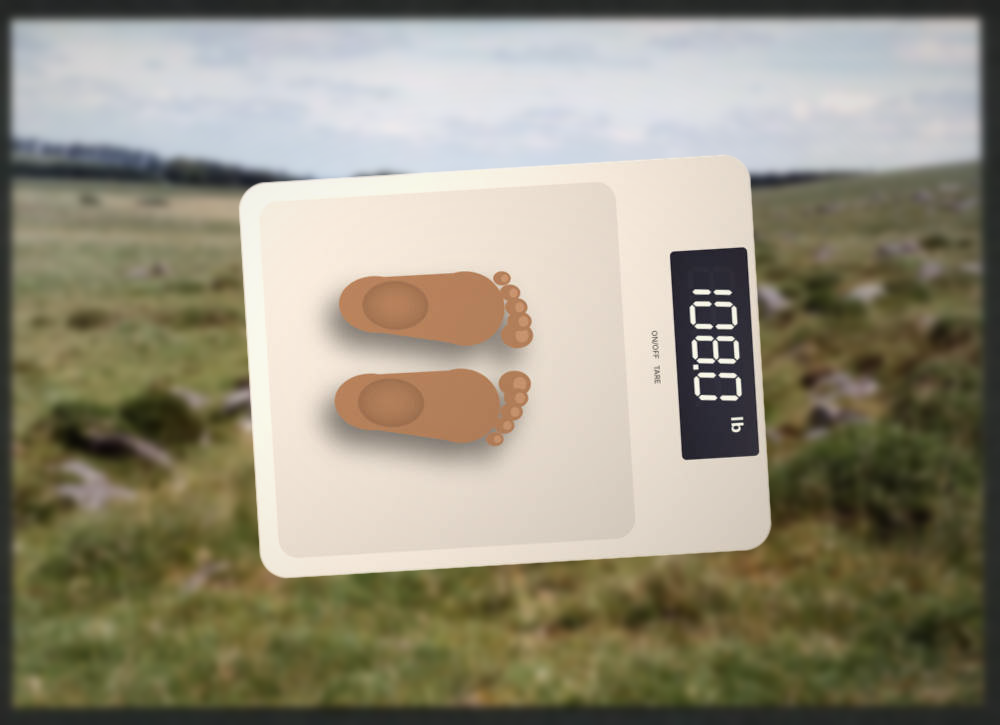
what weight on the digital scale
108.0 lb
